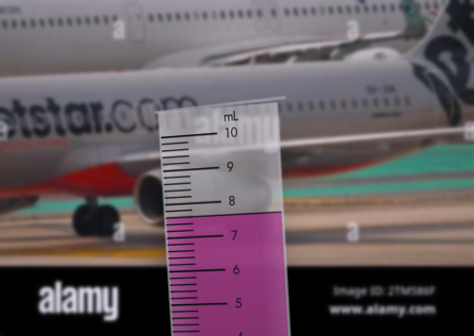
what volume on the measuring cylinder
7.6 mL
